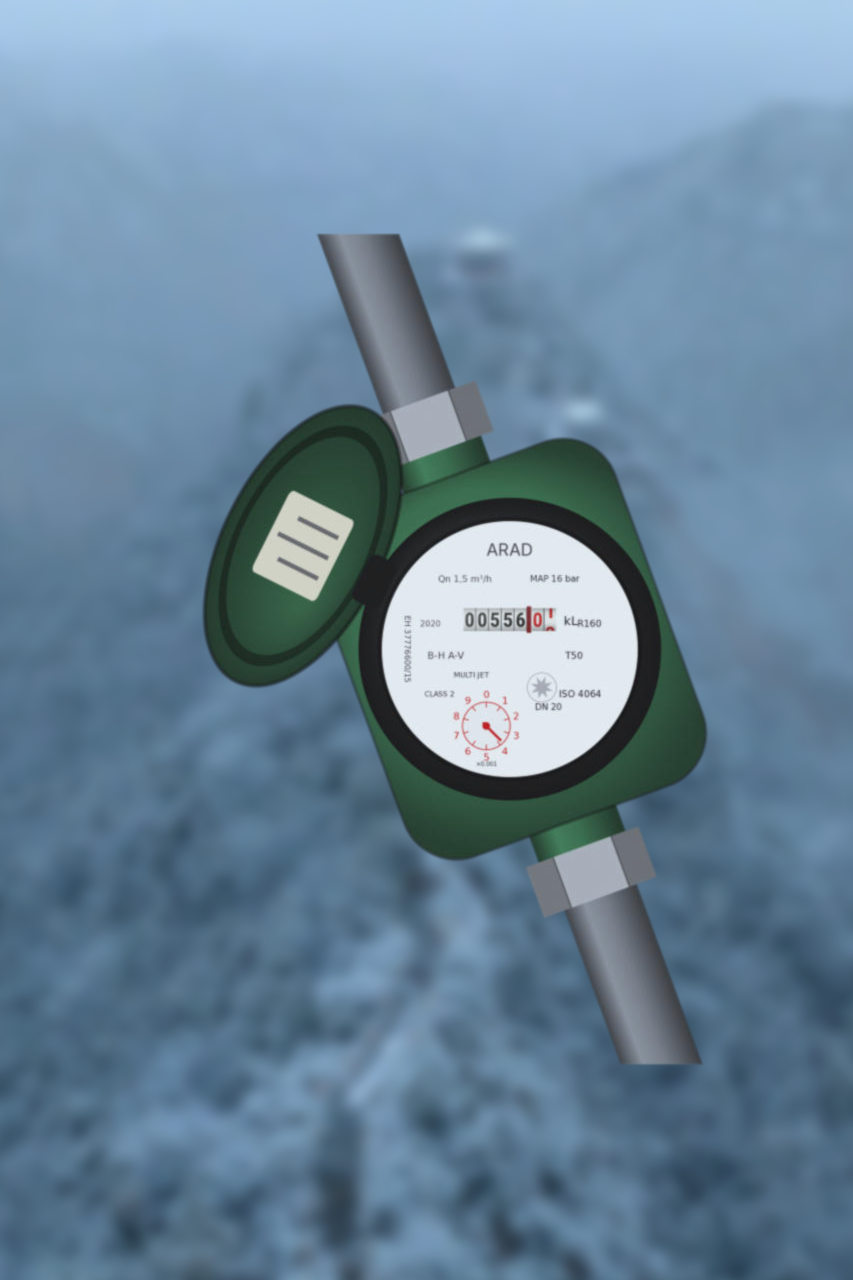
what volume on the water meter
556.013 kL
